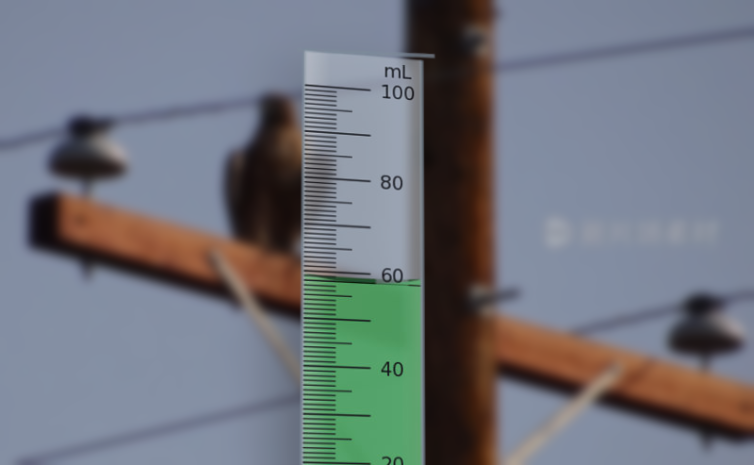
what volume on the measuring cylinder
58 mL
